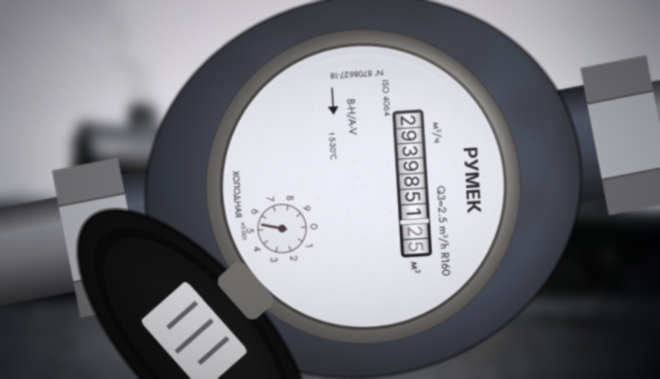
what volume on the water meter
2939851.255 m³
